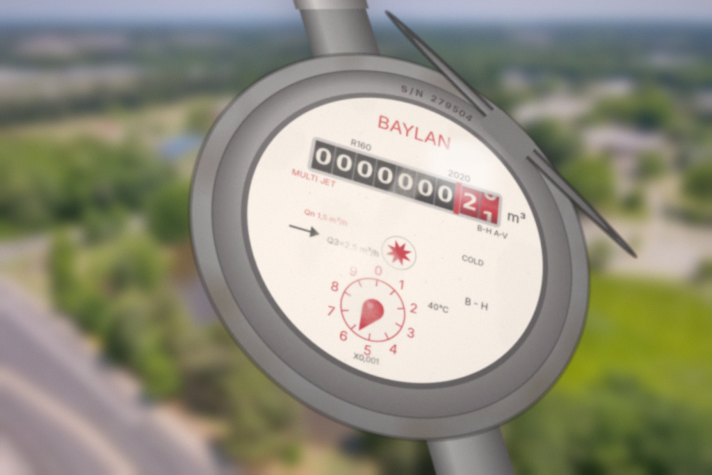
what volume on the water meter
0.205 m³
